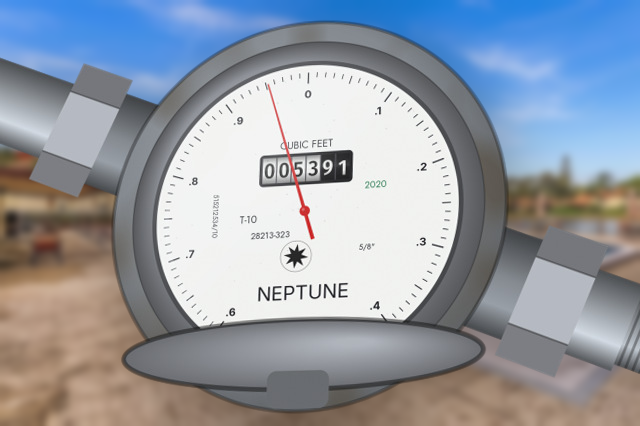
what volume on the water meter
5390.95 ft³
